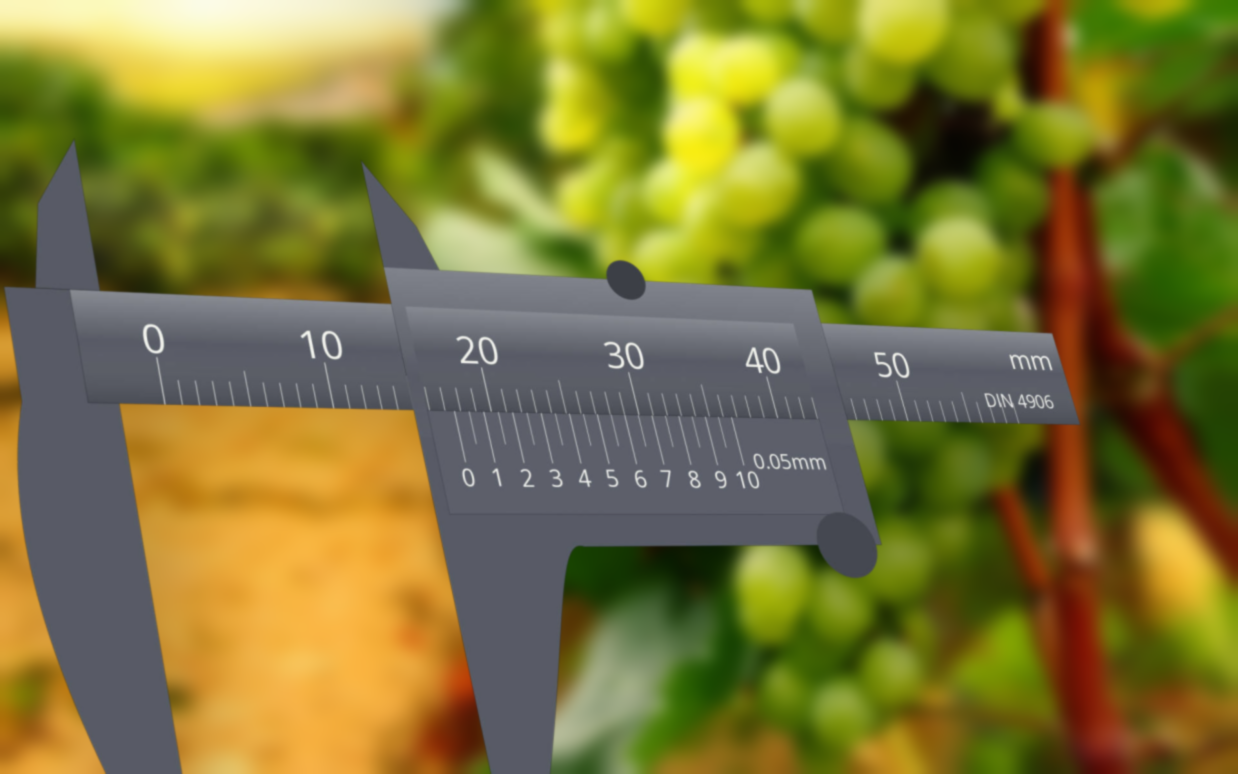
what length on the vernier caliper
17.6 mm
